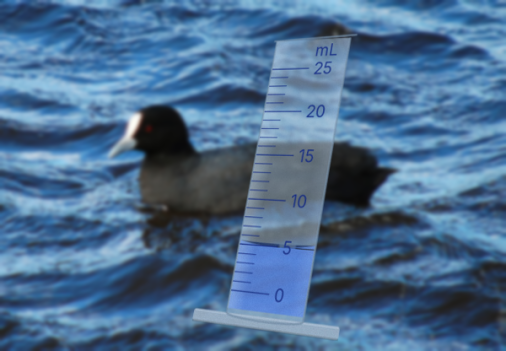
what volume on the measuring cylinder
5 mL
